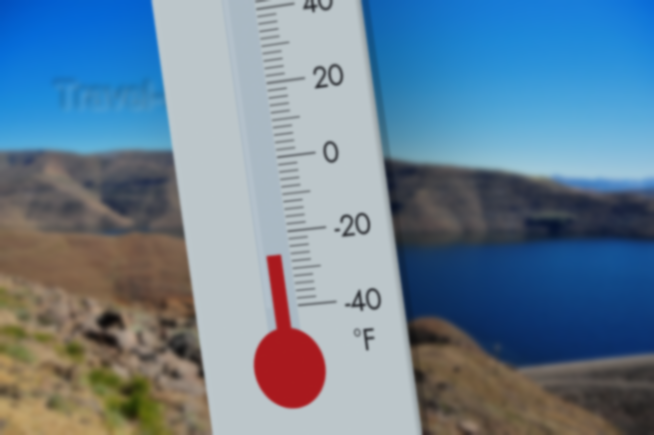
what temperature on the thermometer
-26 °F
